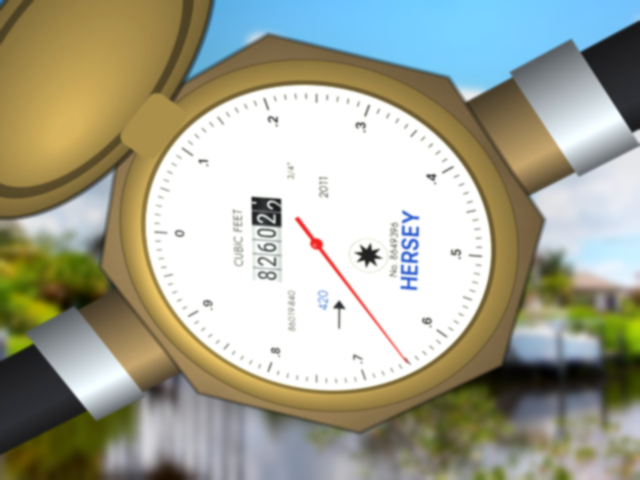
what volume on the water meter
826021.65 ft³
